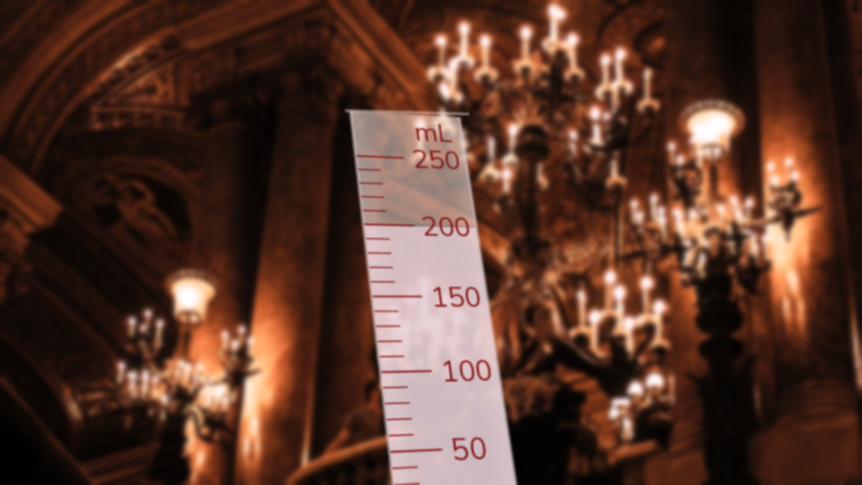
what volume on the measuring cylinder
200 mL
